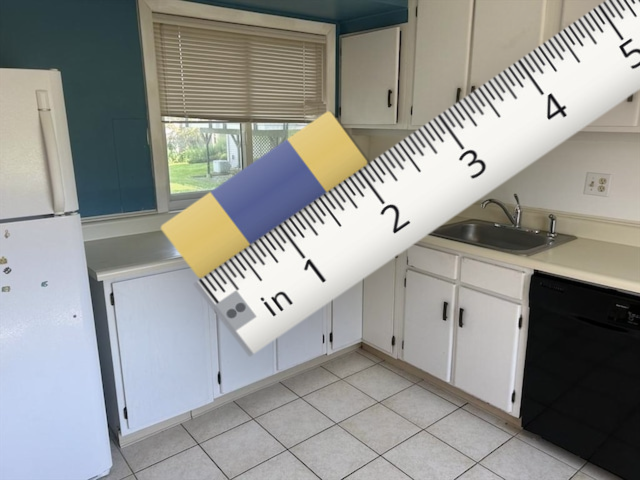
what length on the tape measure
2.125 in
